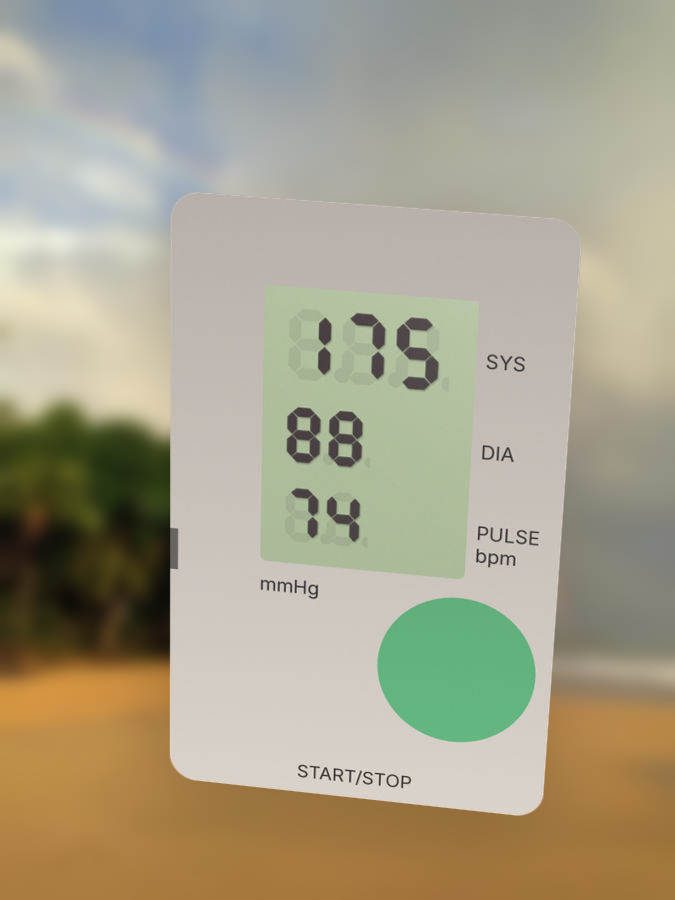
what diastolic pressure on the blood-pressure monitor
88 mmHg
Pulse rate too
74 bpm
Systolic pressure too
175 mmHg
